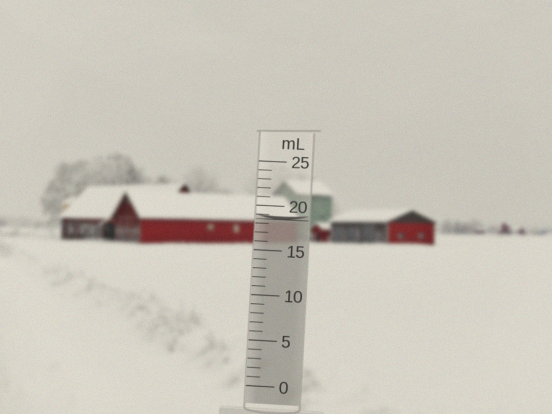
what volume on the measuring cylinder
18.5 mL
